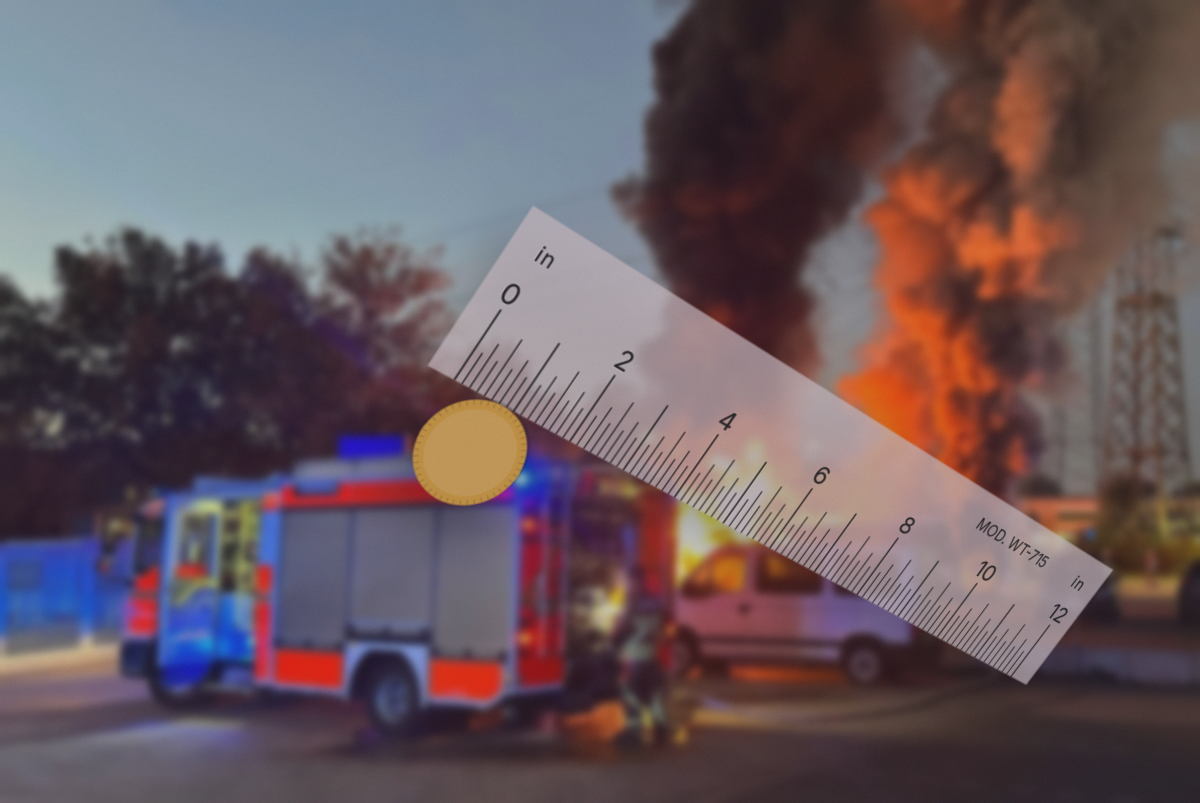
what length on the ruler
1.625 in
